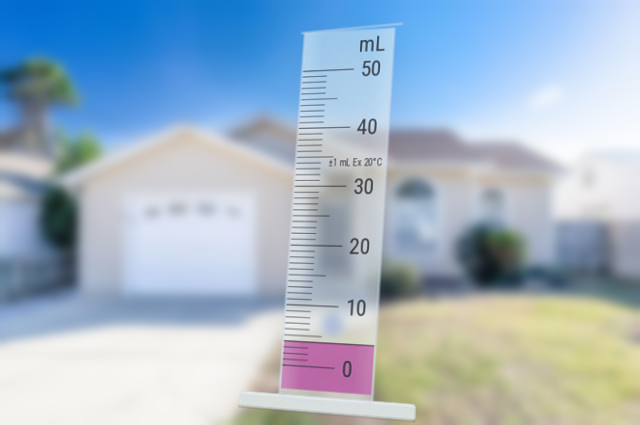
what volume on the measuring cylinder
4 mL
